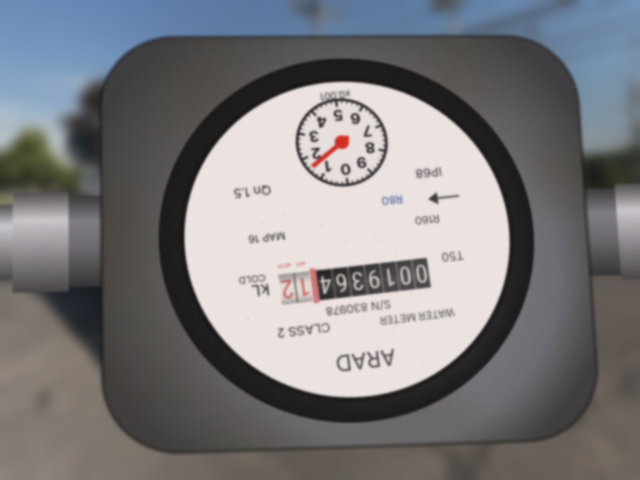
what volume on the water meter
19364.121 kL
